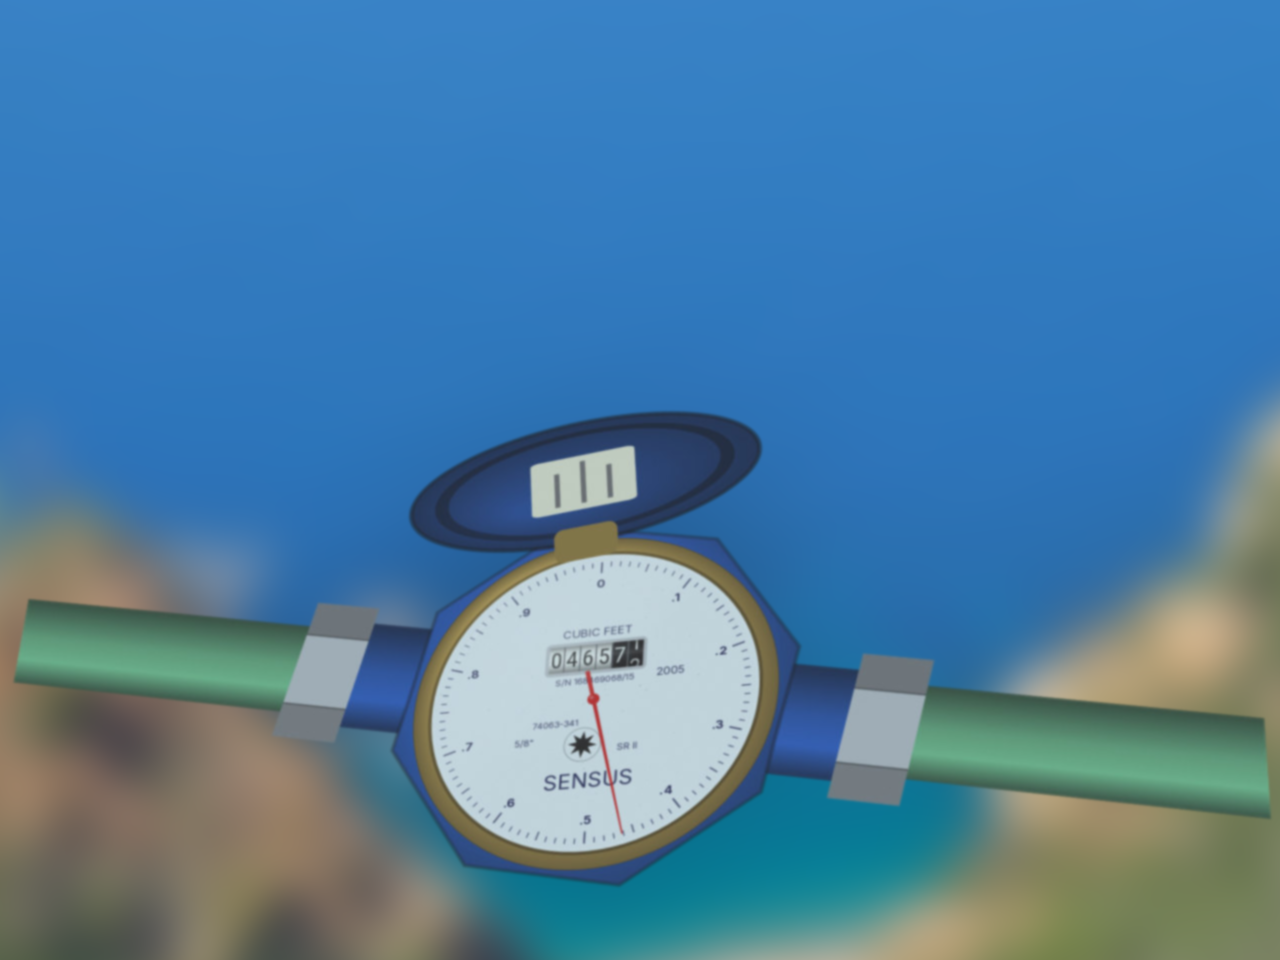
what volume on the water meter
46571.46 ft³
